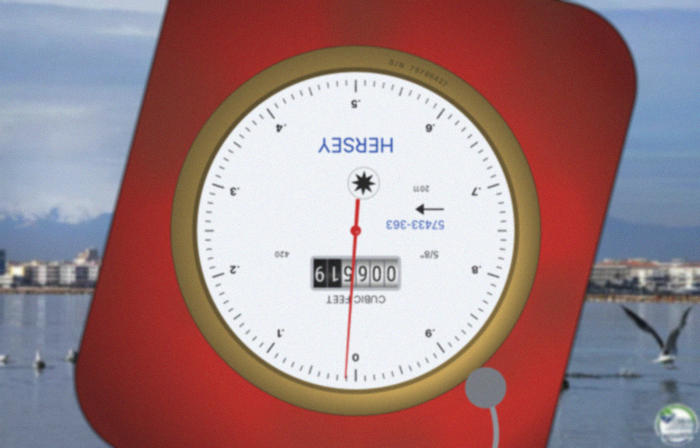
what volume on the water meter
6519.01 ft³
